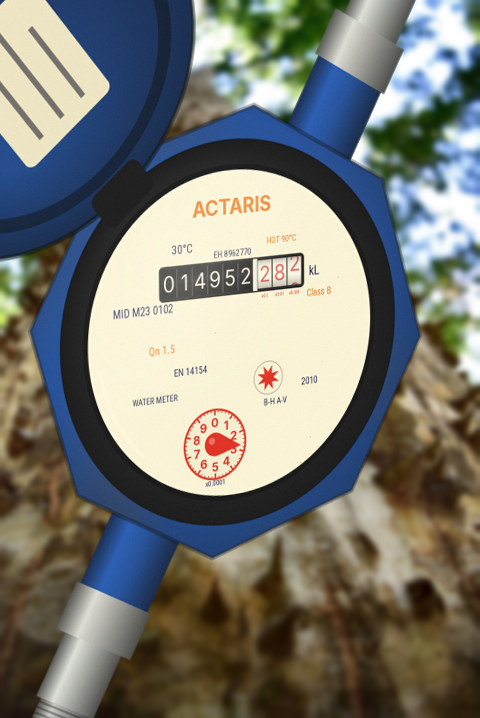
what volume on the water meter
14952.2822 kL
